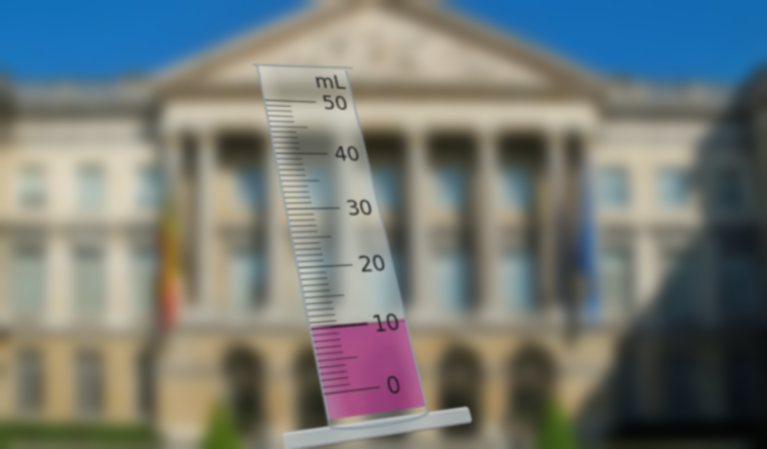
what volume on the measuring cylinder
10 mL
